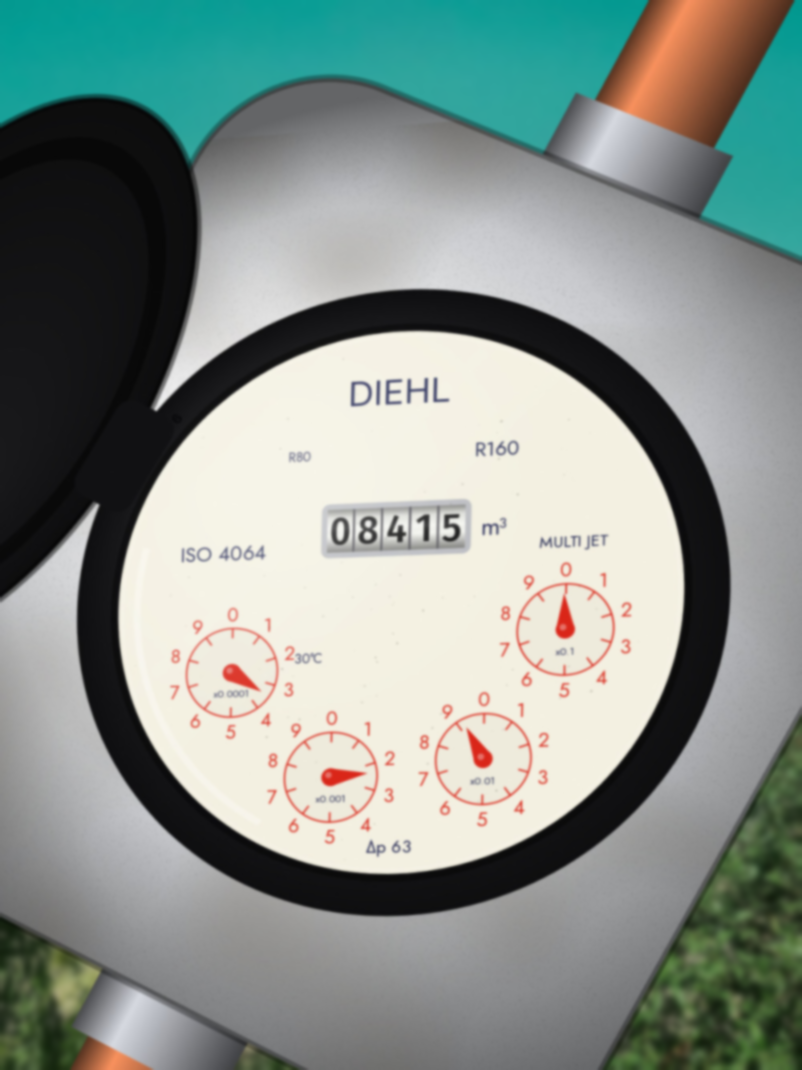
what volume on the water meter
8414.9923 m³
